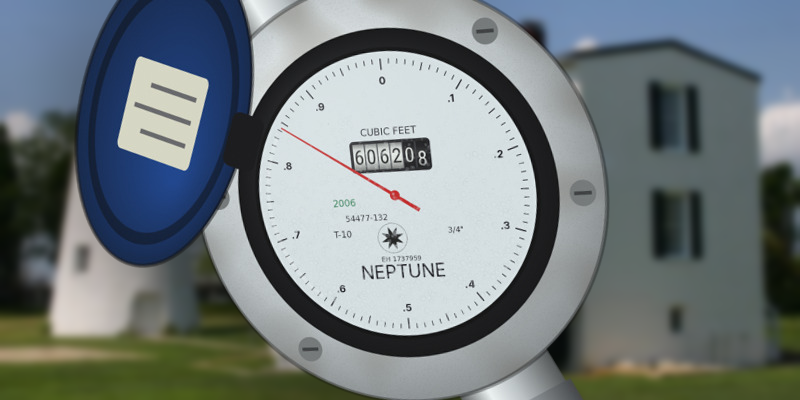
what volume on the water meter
606207.84 ft³
